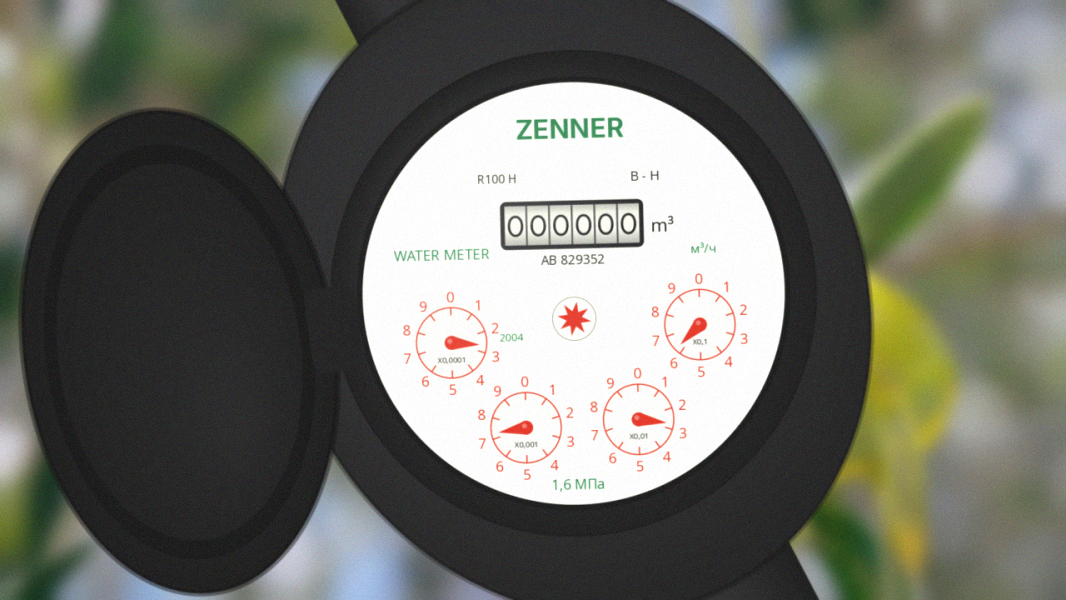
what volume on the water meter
0.6272 m³
